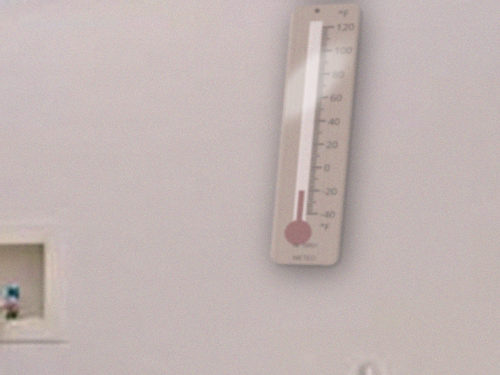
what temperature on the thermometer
-20 °F
